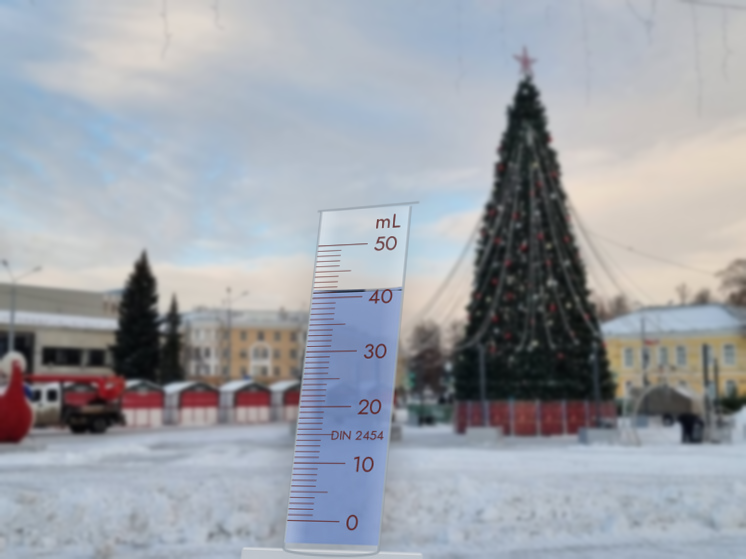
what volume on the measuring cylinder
41 mL
